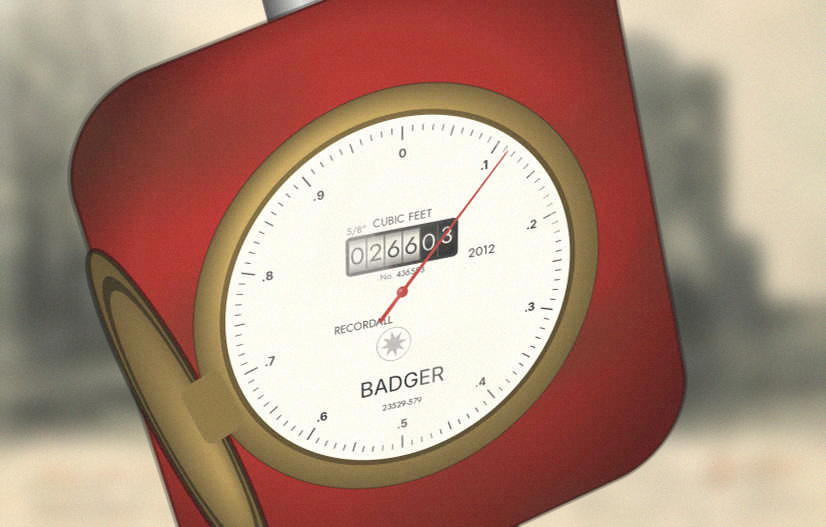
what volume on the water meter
26603.11 ft³
